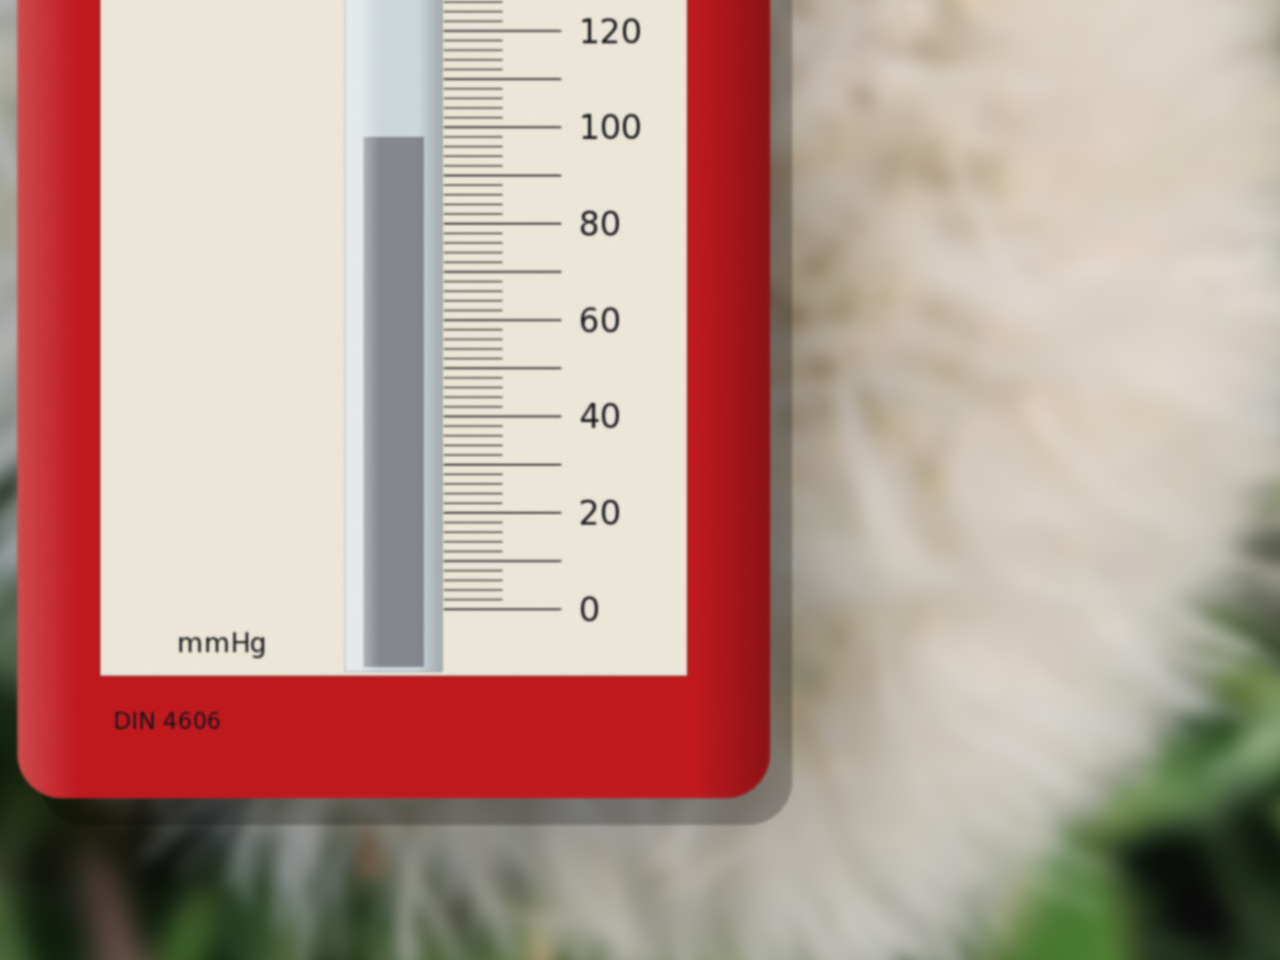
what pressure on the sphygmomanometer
98 mmHg
